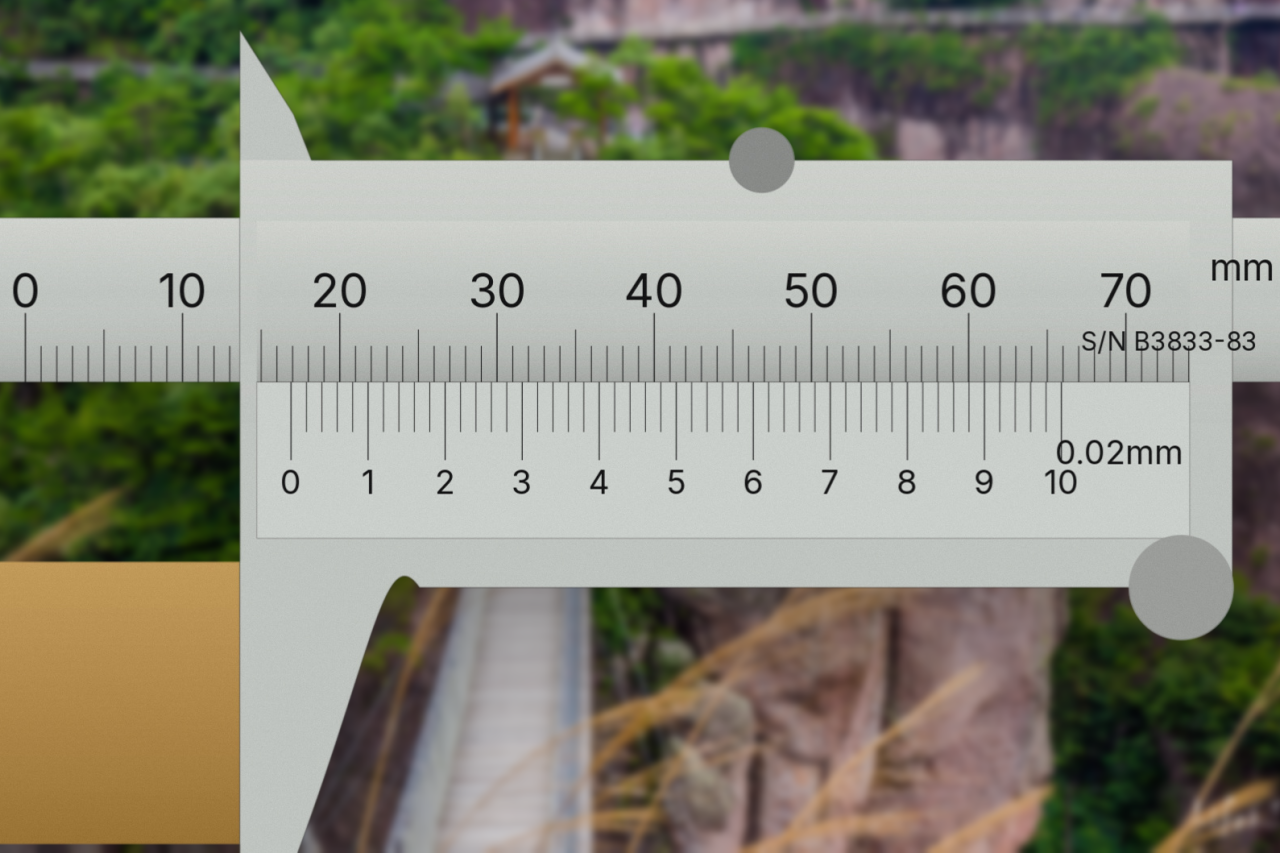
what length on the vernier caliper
16.9 mm
